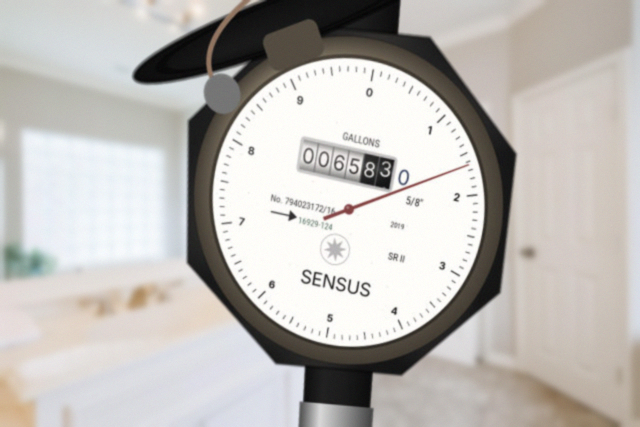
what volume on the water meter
65831.6 gal
